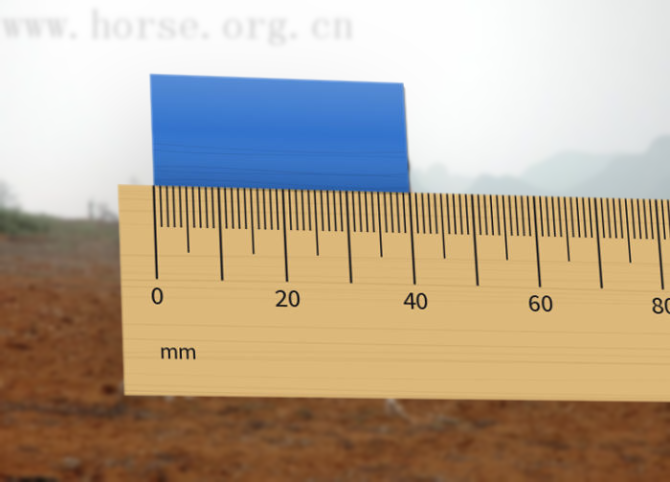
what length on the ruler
40 mm
